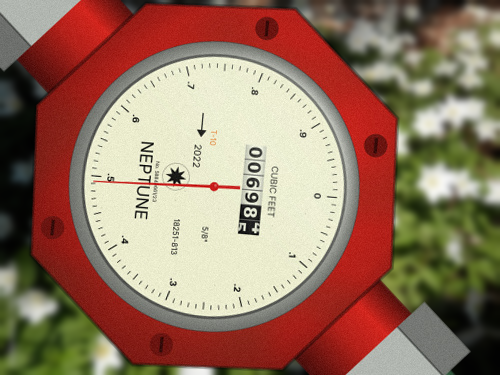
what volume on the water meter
6984.49 ft³
